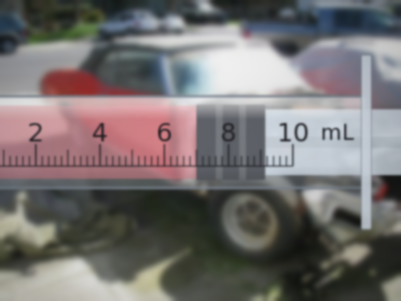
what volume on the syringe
7 mL
